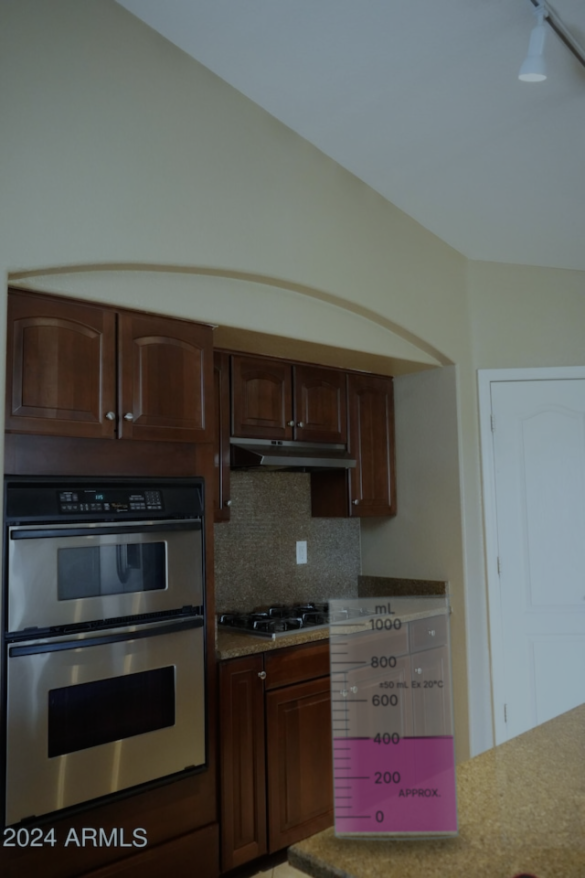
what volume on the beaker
400 mL
